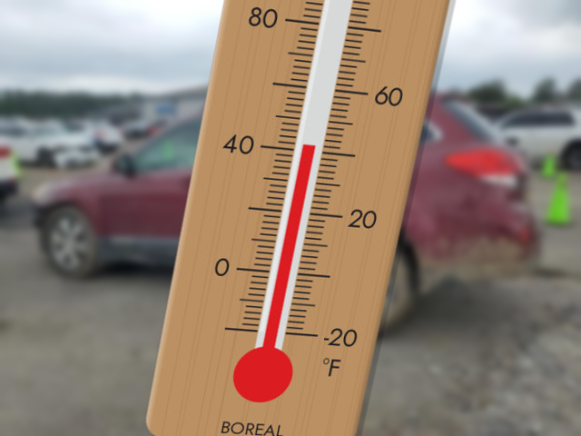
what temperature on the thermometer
42 °F
